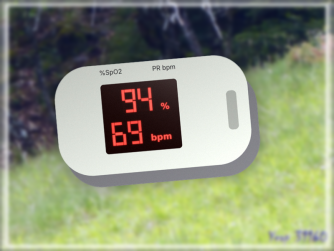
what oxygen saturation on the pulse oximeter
94 %
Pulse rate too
69 bpm
